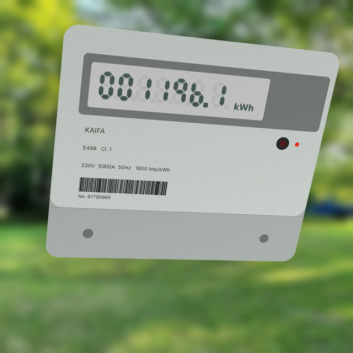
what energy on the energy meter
1196.1 kWh
